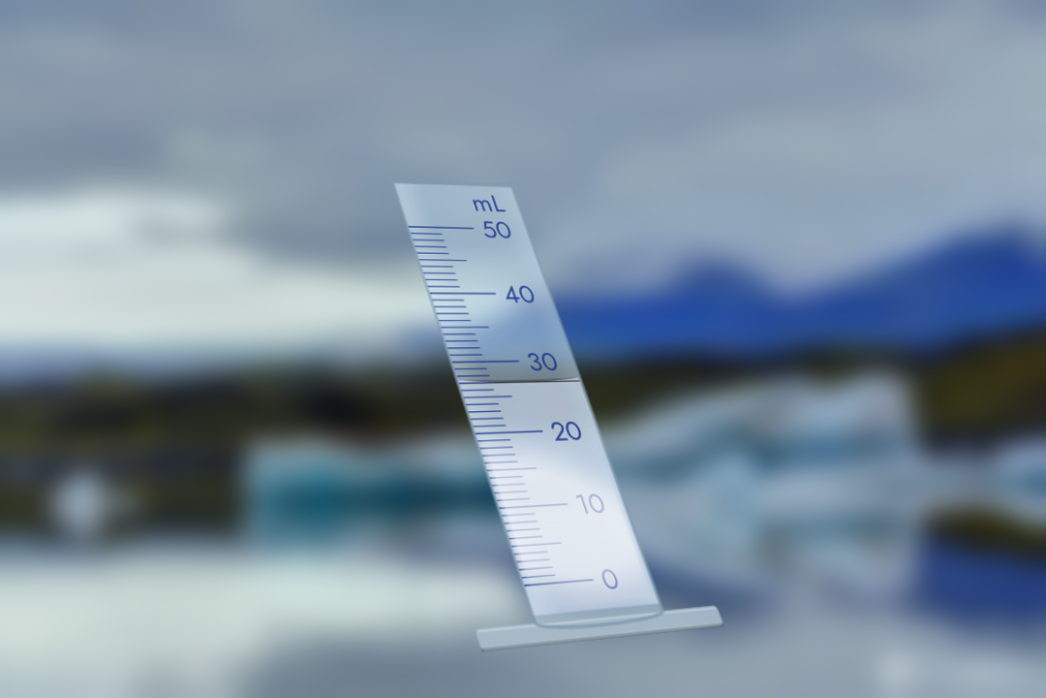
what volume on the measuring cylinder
27 mL
